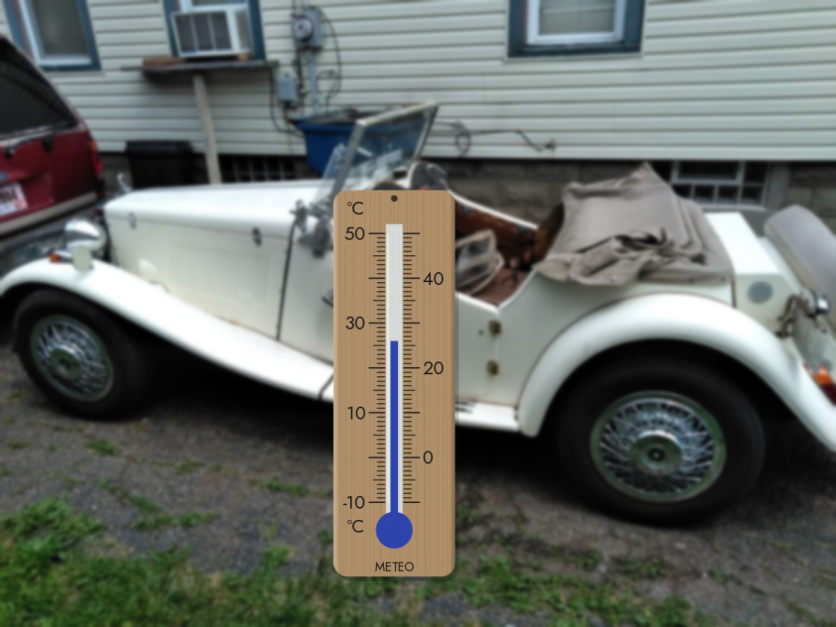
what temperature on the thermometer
26 °C
